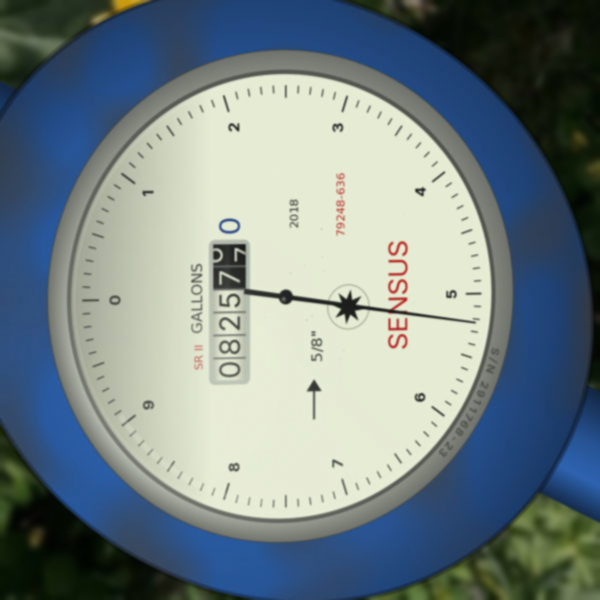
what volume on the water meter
825765.2 gal
